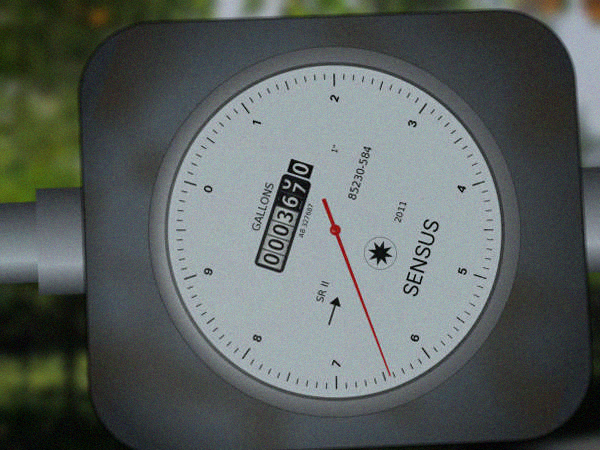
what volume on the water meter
3666.4 gal
